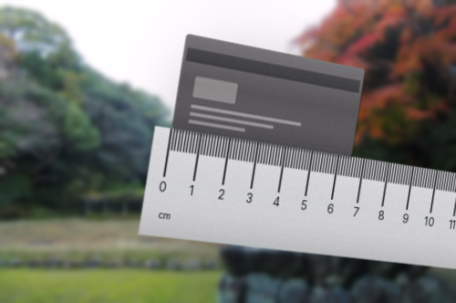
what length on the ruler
6.5 cm
